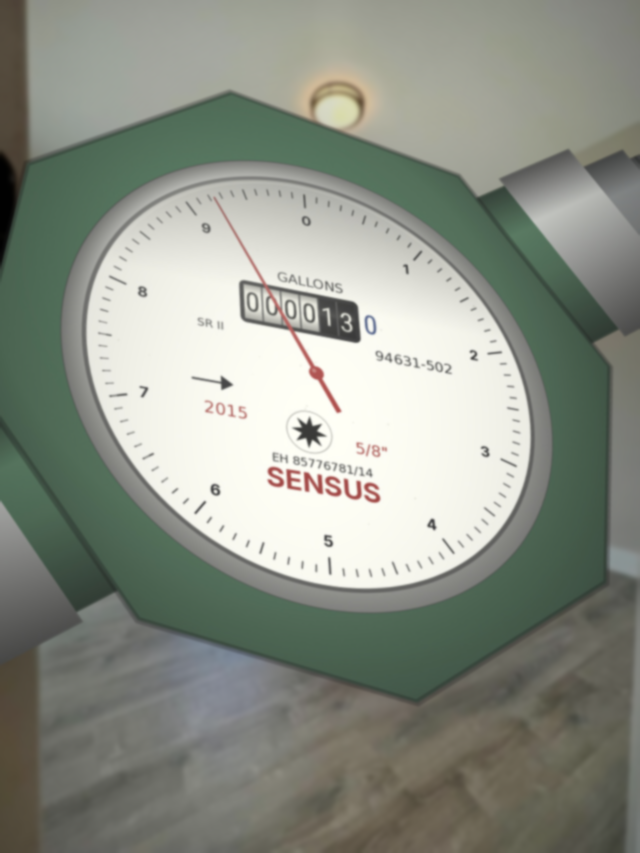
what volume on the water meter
129.2 gal
